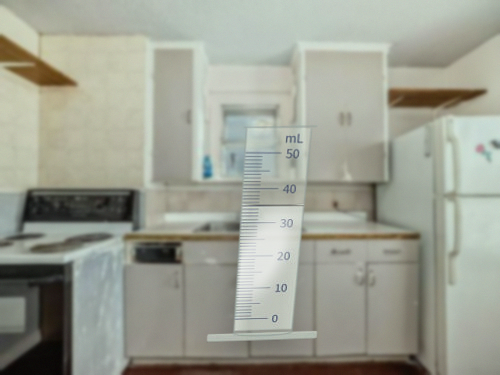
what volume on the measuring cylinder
35 mL
